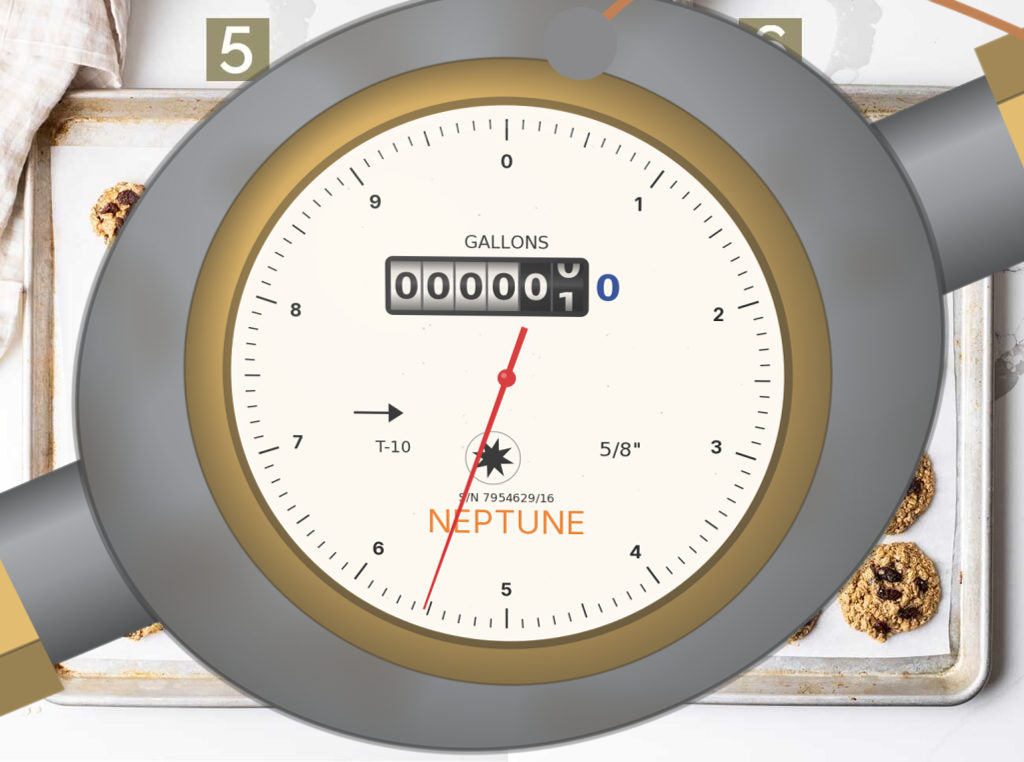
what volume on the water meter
5.5 gal
